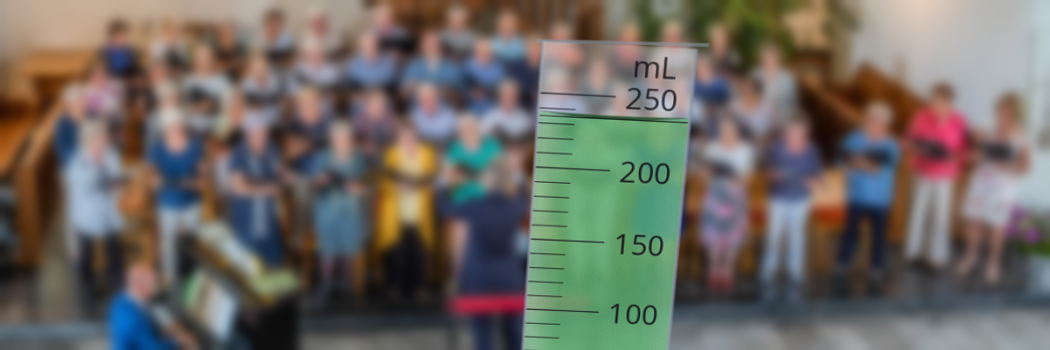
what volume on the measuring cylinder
235 mL
